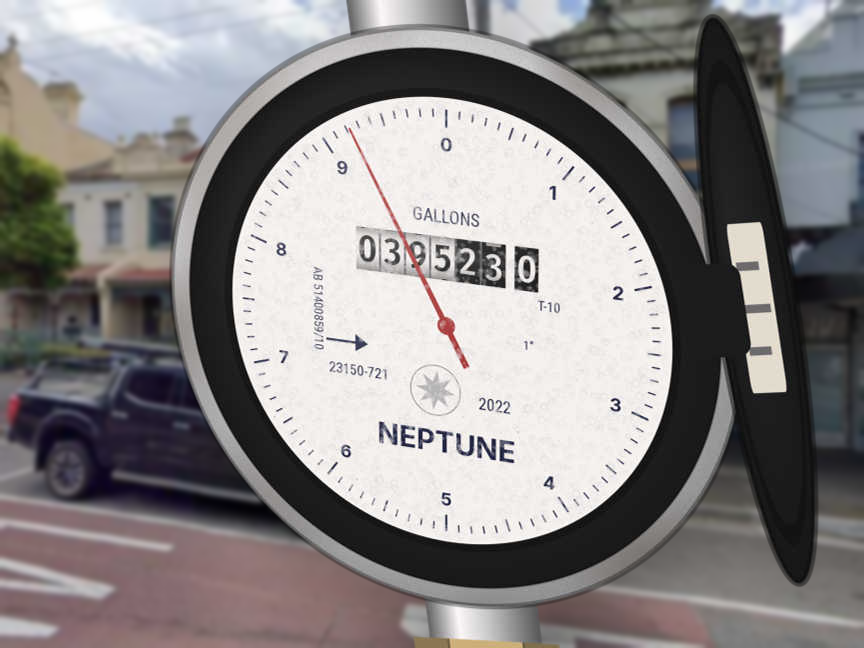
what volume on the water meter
395229.2 gal
